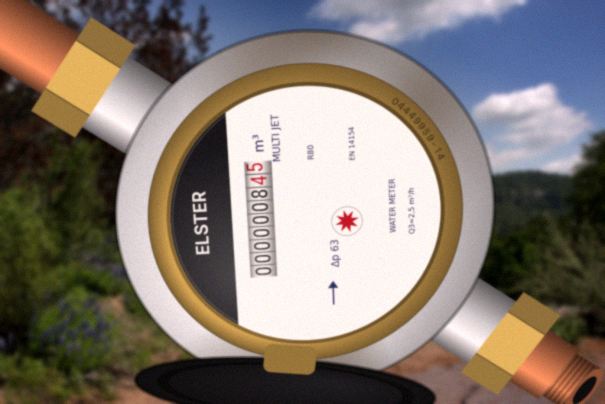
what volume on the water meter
8.45 m³
